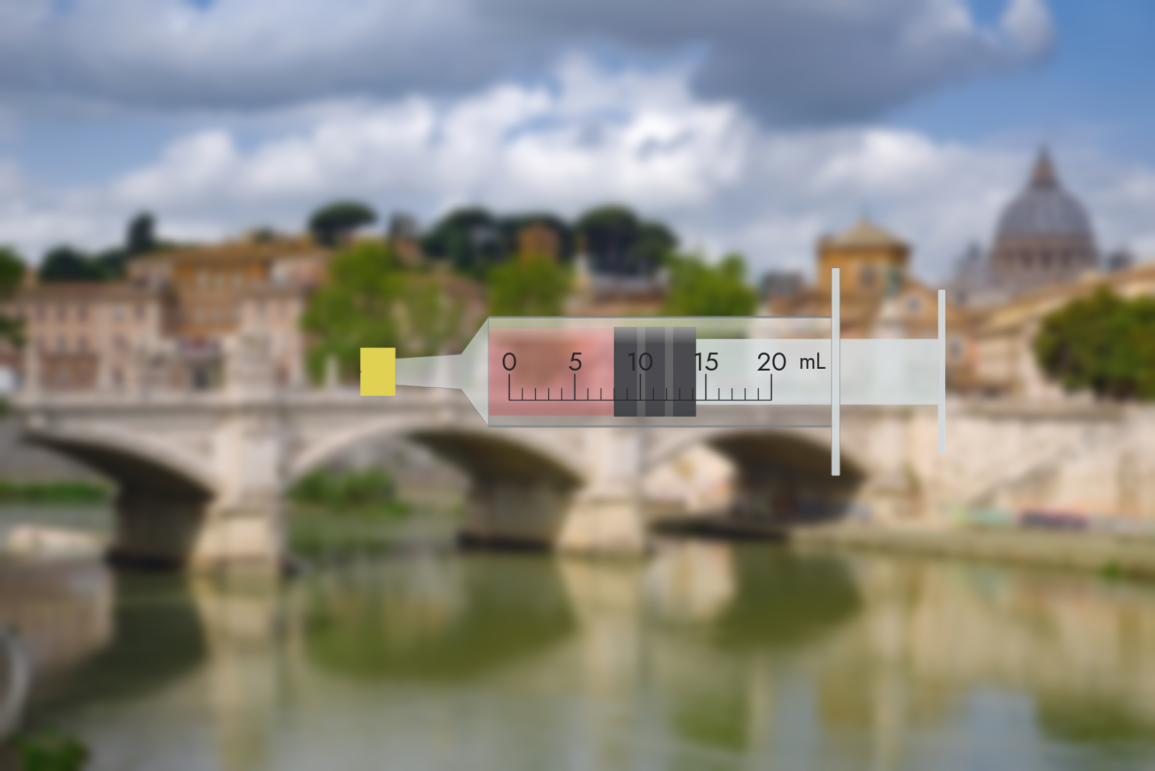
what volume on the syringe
8 mL
